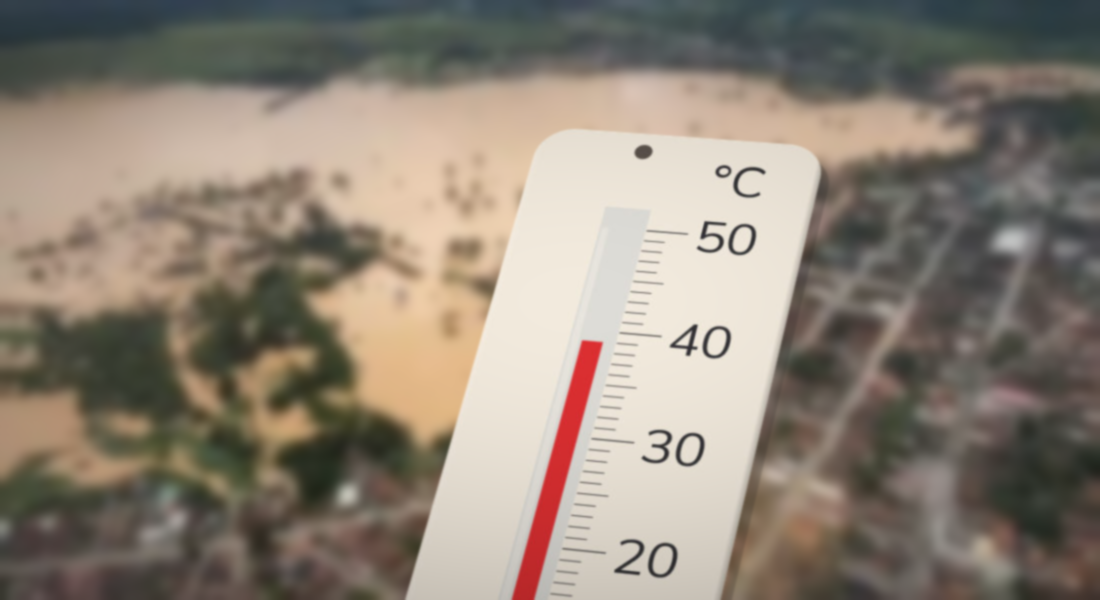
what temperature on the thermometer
39 °C
